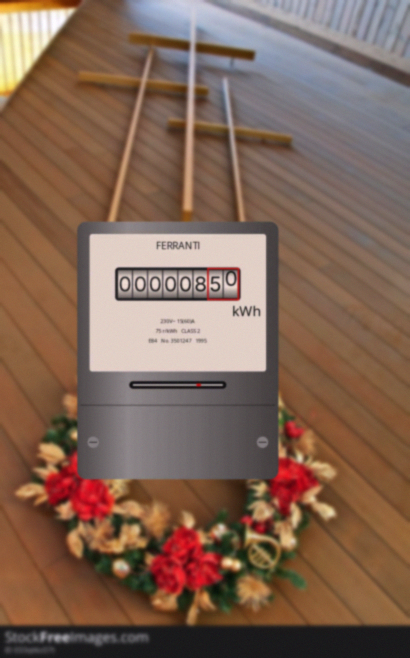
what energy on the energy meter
8.50 kWh
